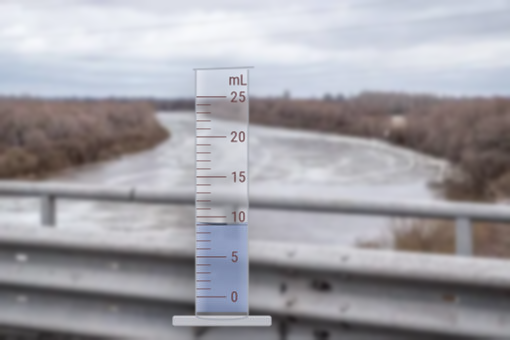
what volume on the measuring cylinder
9 mL
